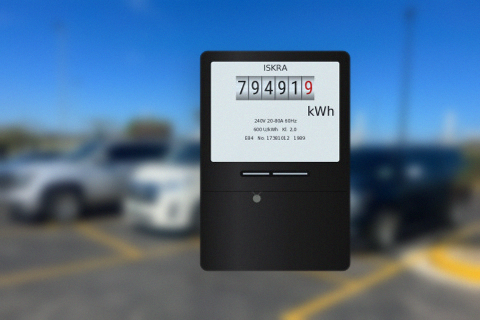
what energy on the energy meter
79491.9 kWh
